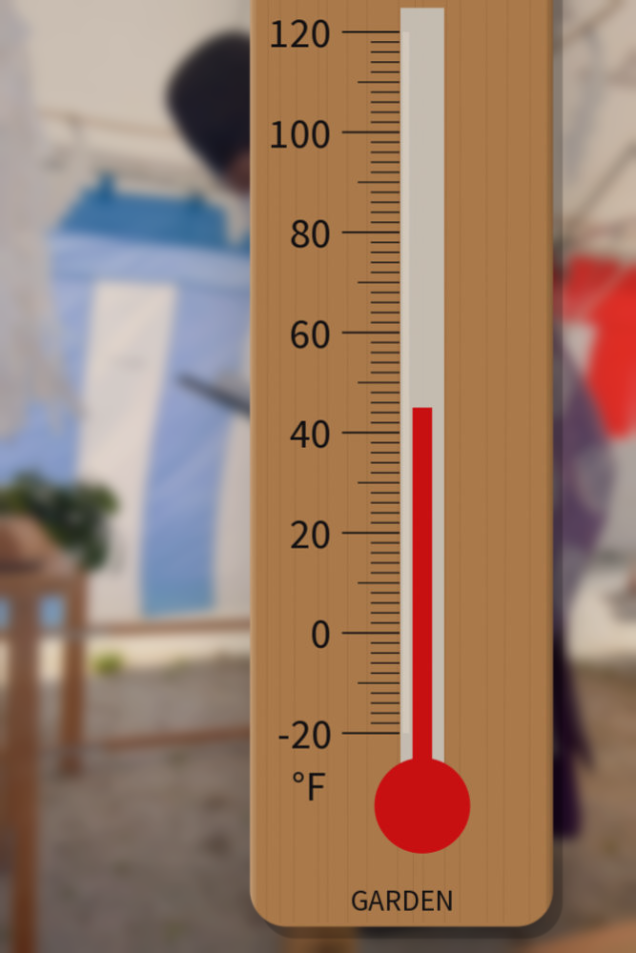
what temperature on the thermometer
45 °F
